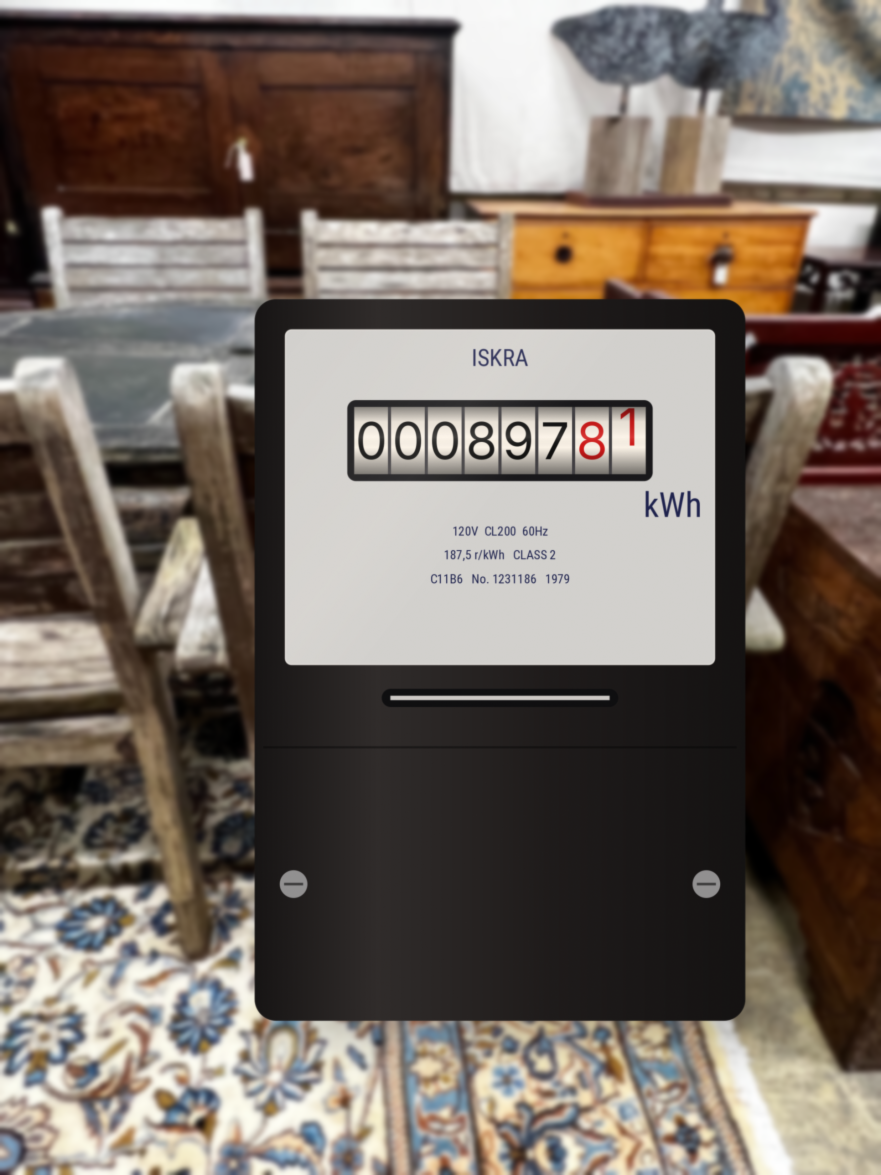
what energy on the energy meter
897.81 kWh
